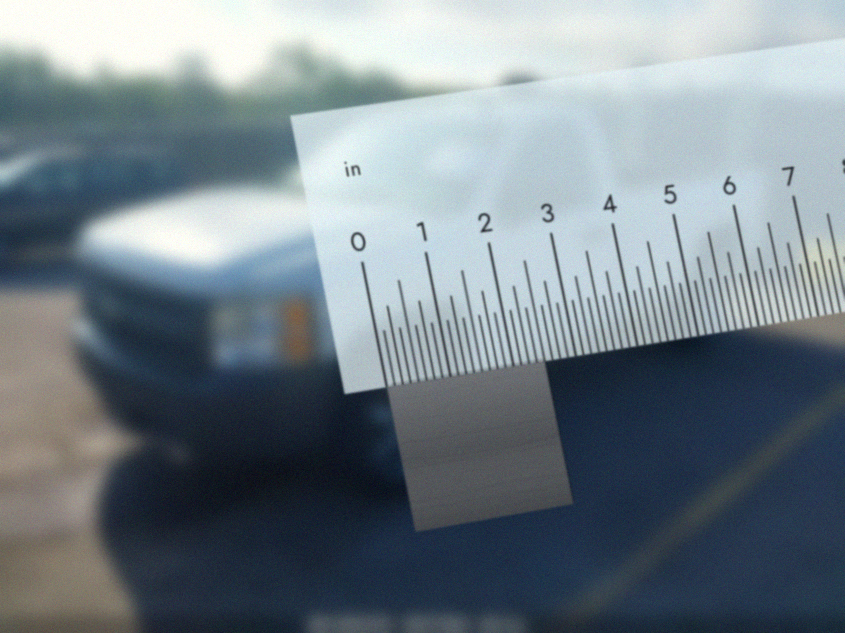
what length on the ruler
2.5 in
